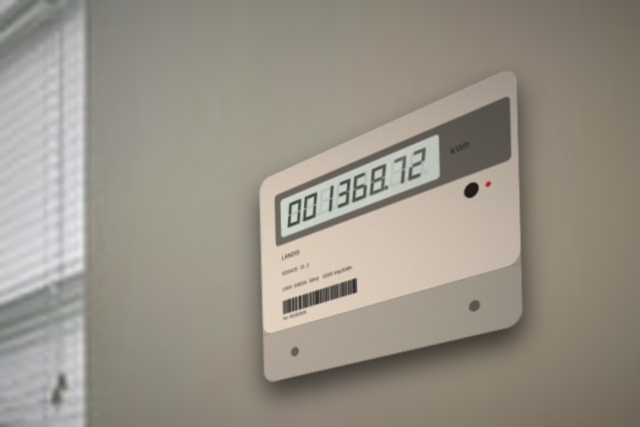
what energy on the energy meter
1368.72 kWh
